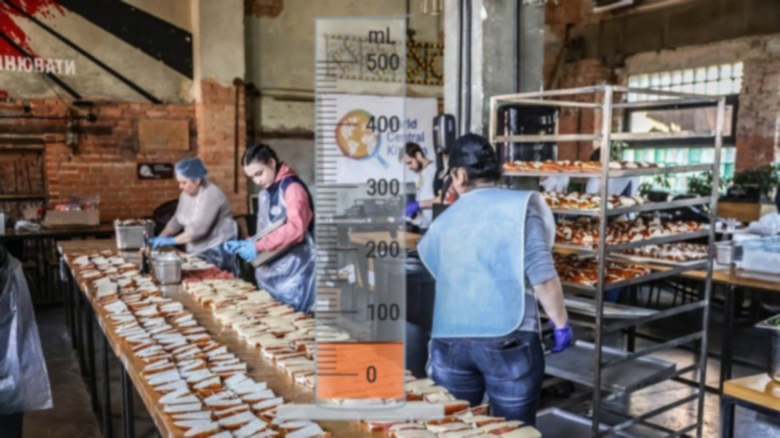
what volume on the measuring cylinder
50 mL
